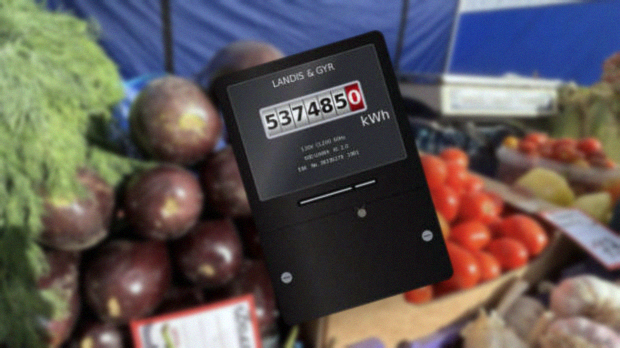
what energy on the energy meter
537485.0 kWh
